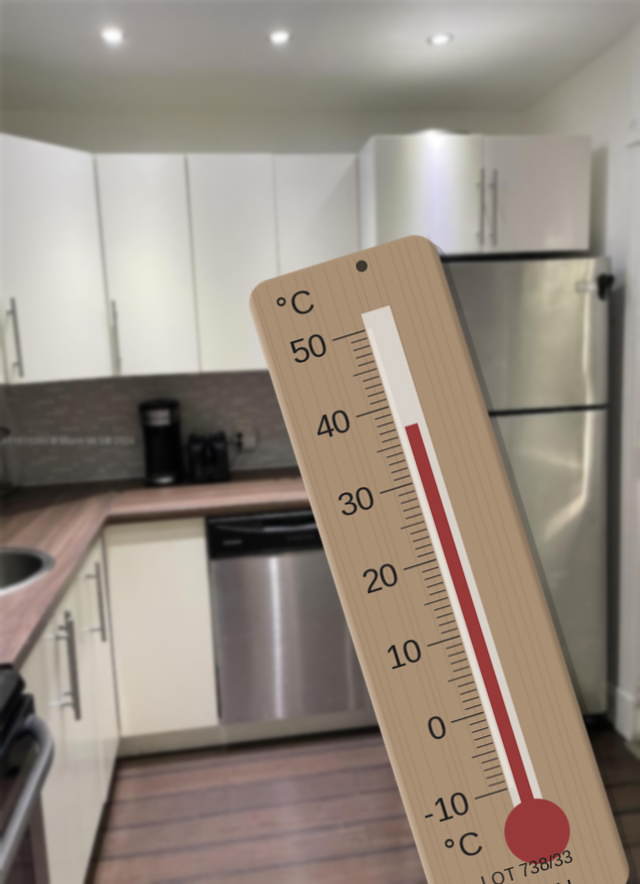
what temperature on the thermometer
37 °C
